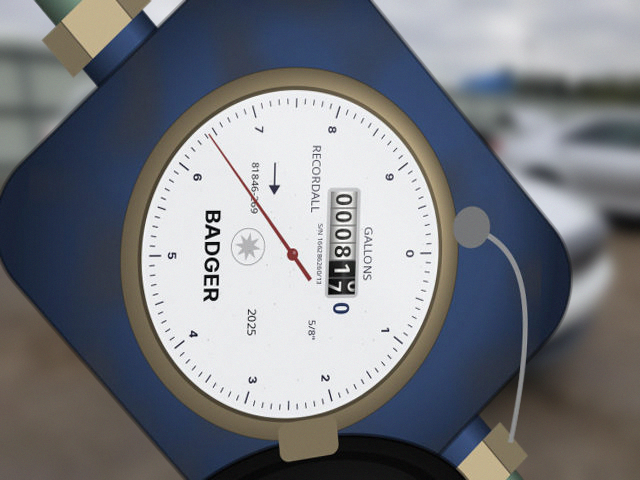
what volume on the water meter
8166.4 gal
